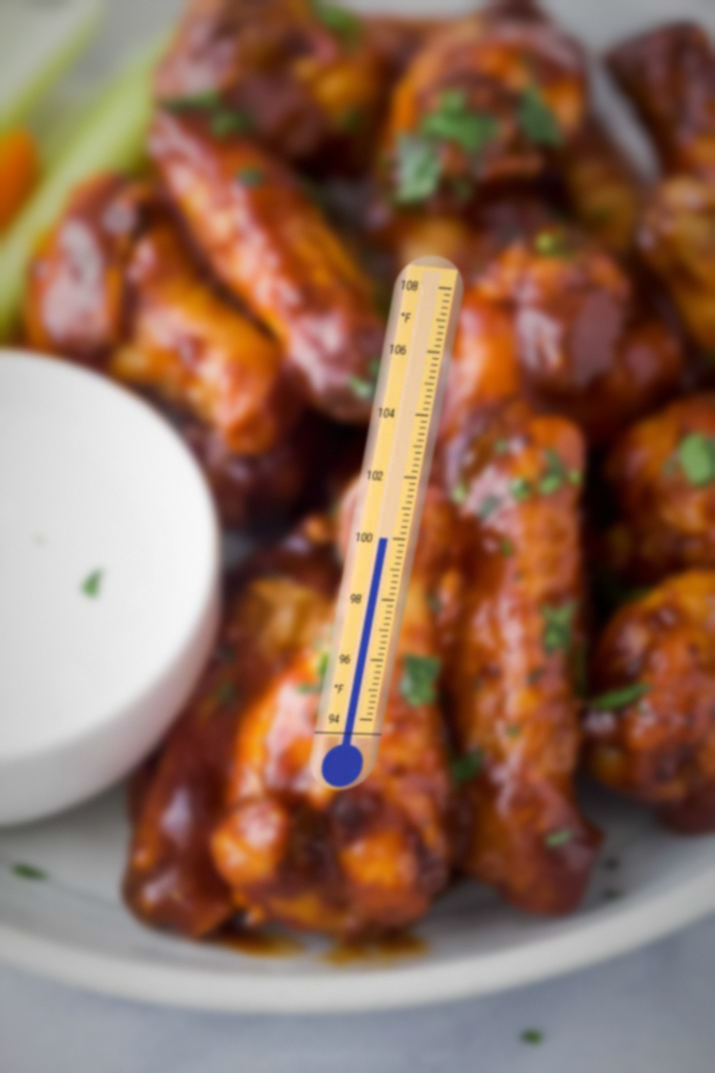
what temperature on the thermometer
100 °F
